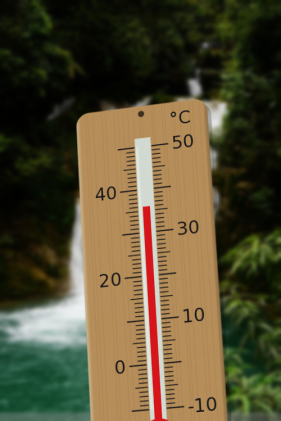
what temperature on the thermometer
36 °C
